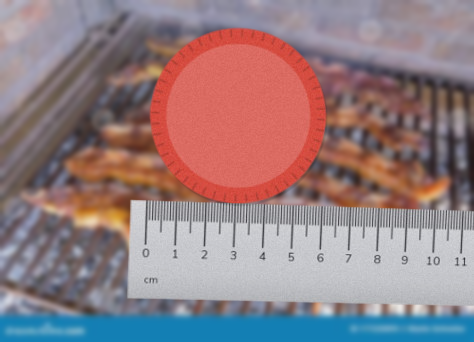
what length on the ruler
6 cm
